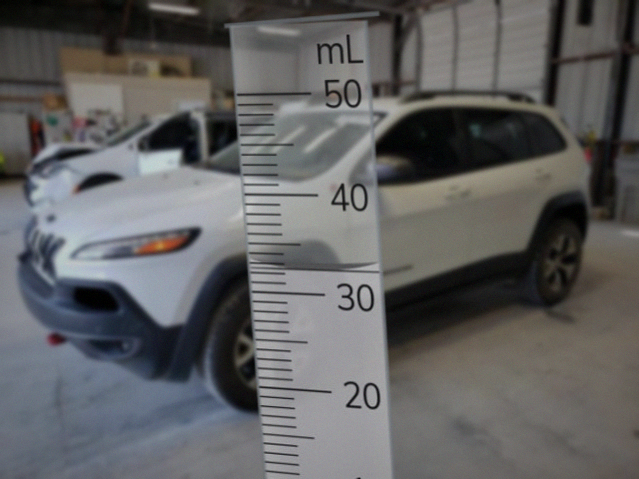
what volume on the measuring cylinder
32.5 mL
